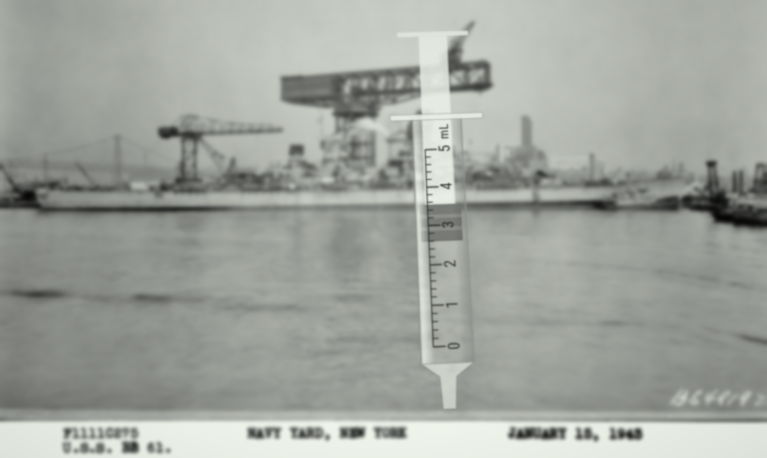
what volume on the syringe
2.6 mL
